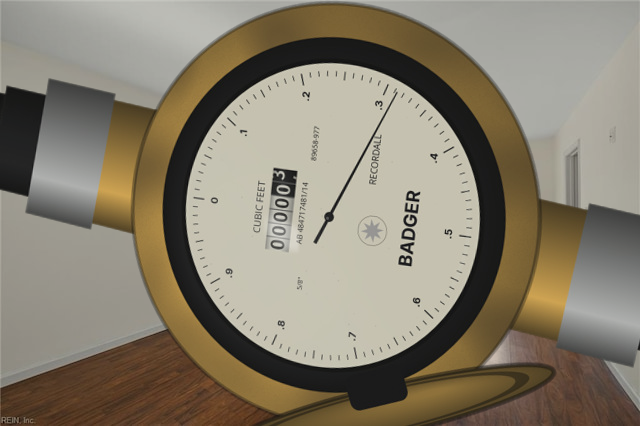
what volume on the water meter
3.31 ft³
